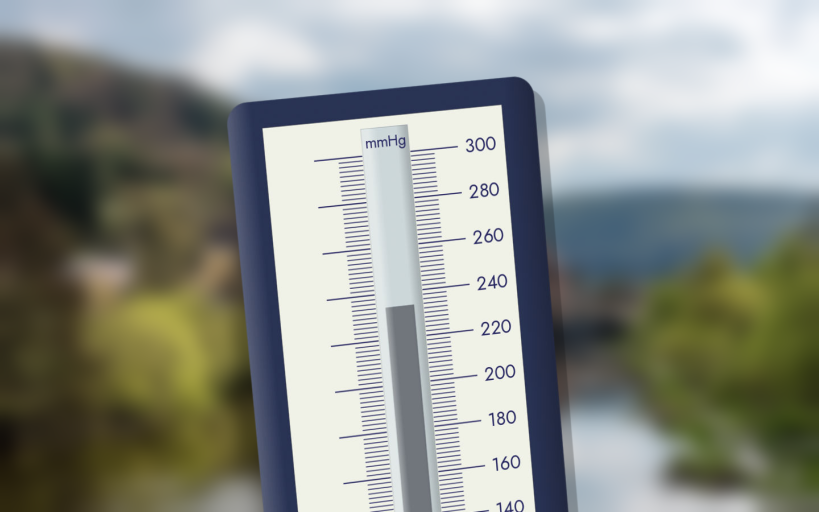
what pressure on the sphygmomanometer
234 mmHg
